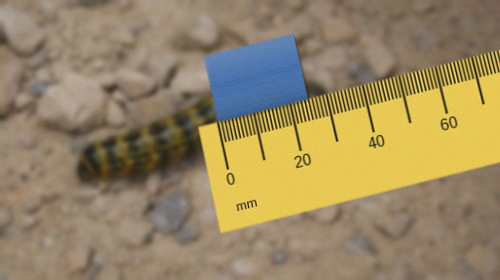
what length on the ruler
25 mm
